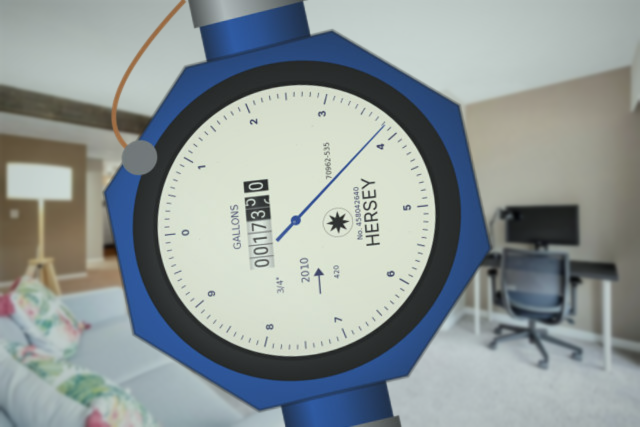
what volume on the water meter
17353.8 gal
